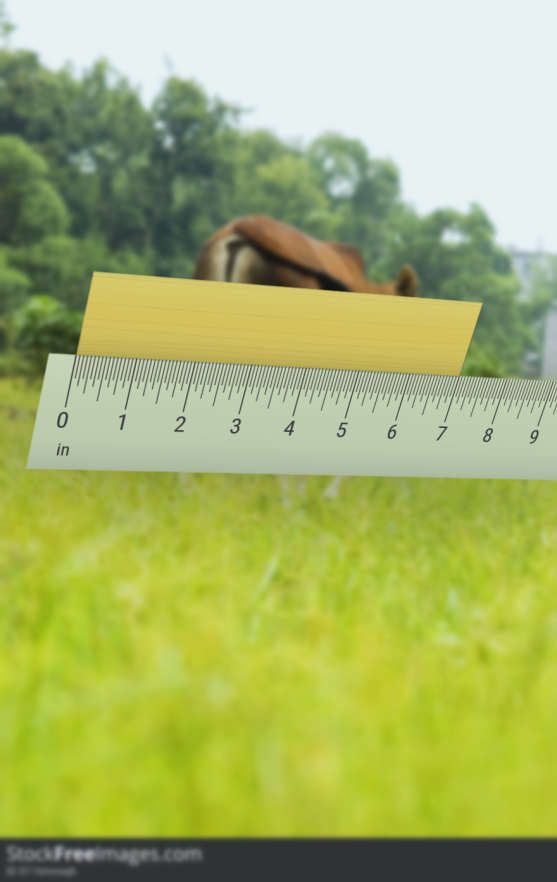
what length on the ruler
7 in
